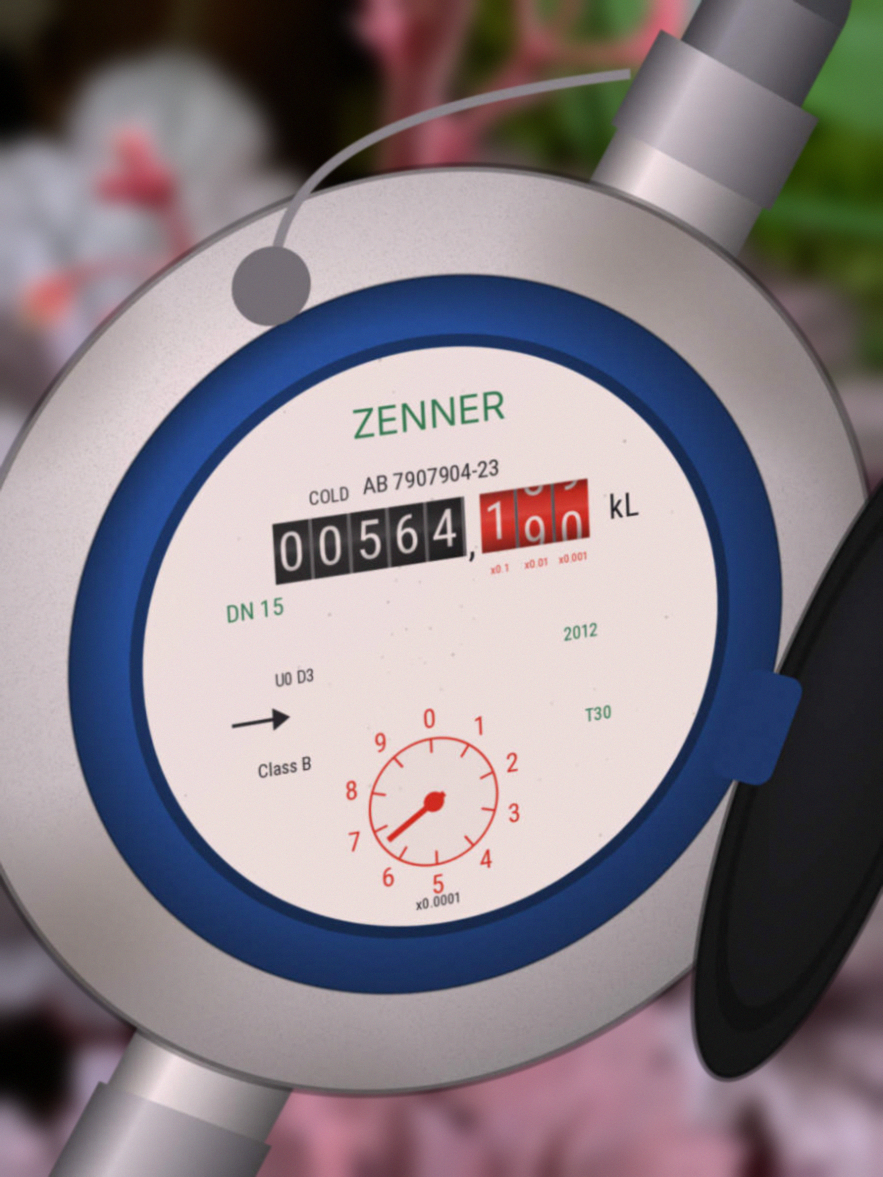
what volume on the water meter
564.1896 kL
